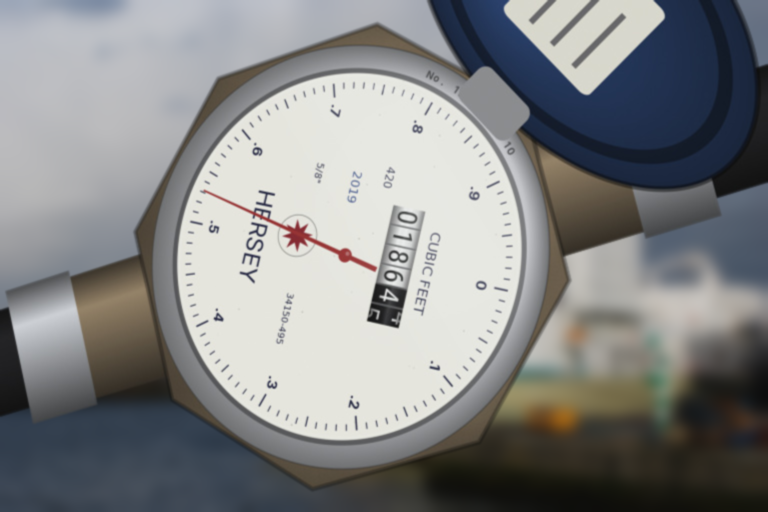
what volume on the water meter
18644.53 ft³
